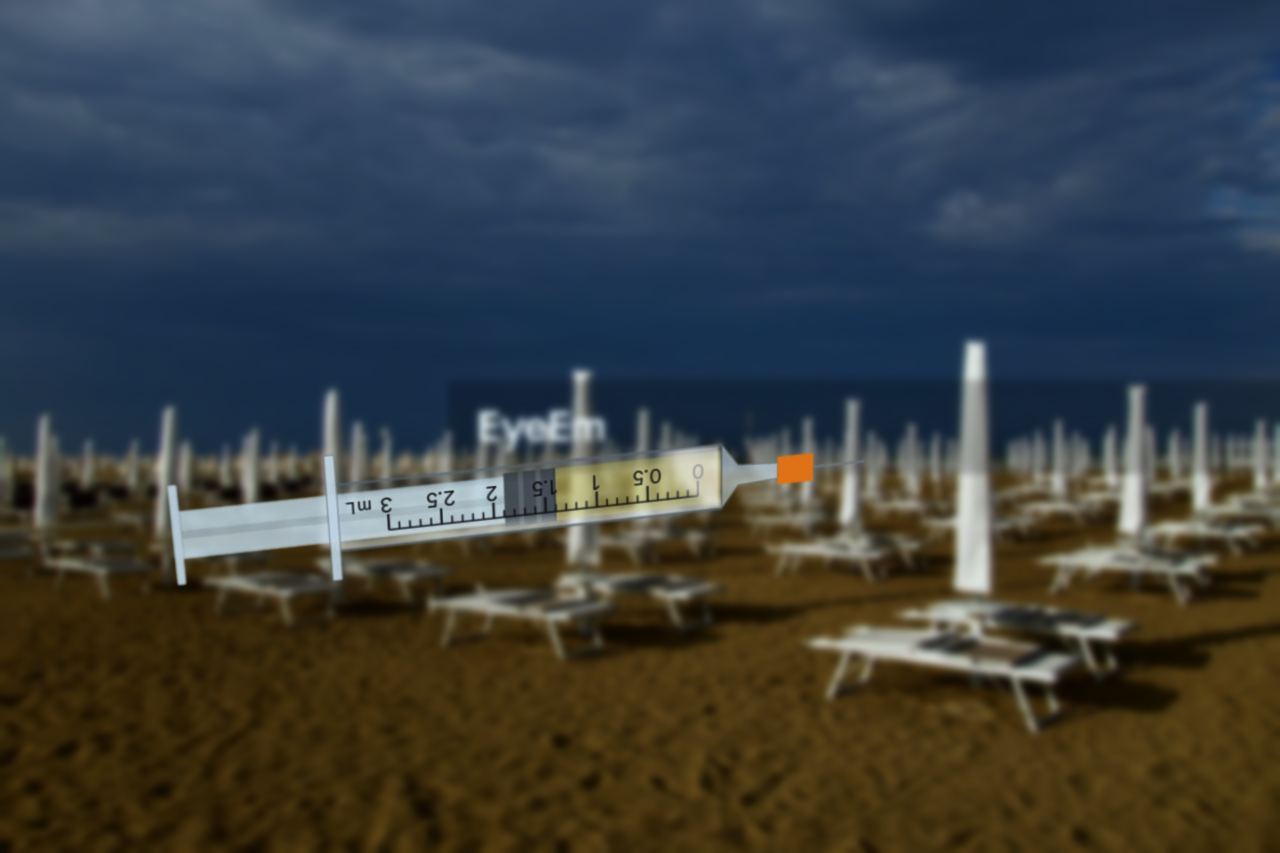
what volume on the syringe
1.4 mL
